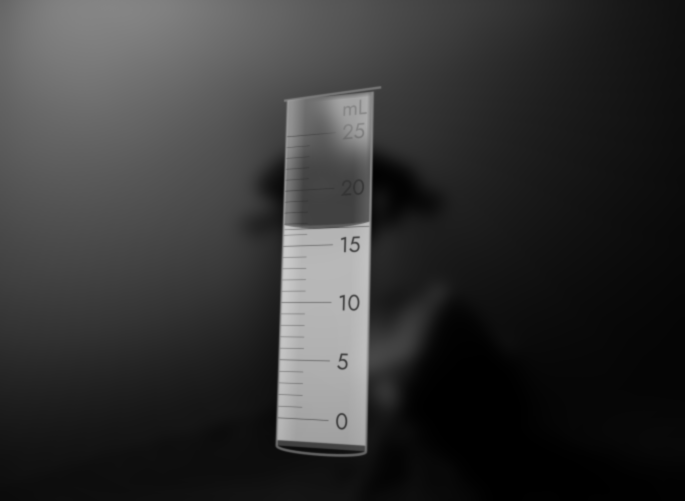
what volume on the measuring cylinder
16.5 mL
